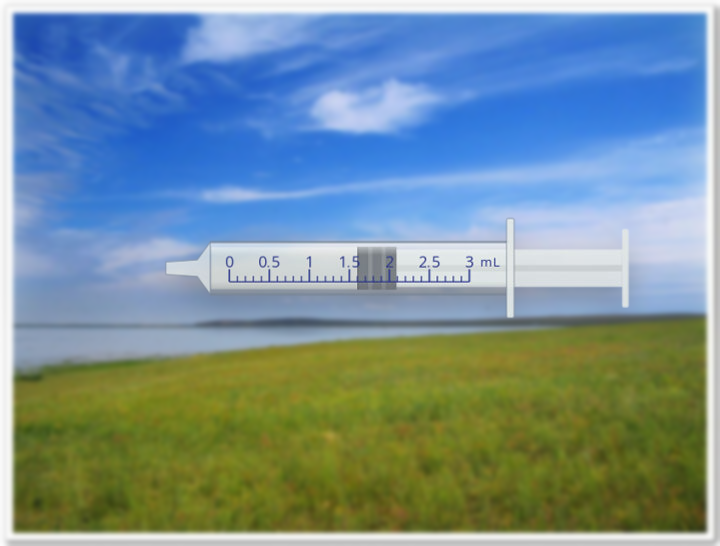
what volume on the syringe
1.6 mL
